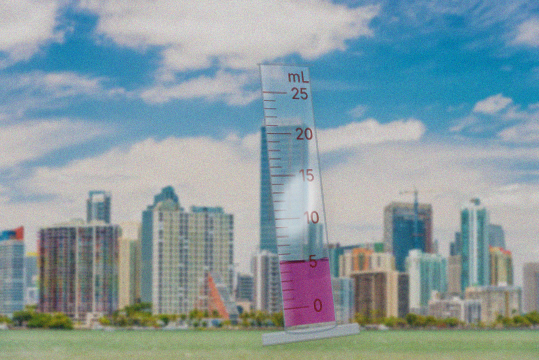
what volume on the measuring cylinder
5 mL
